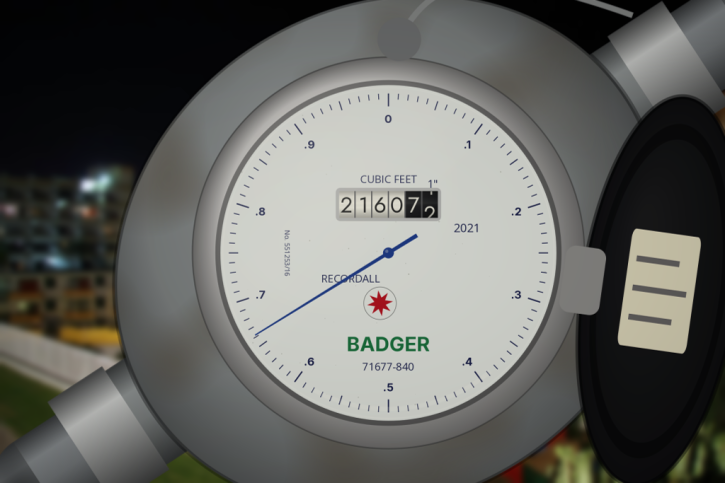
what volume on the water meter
216071.66 ft³
